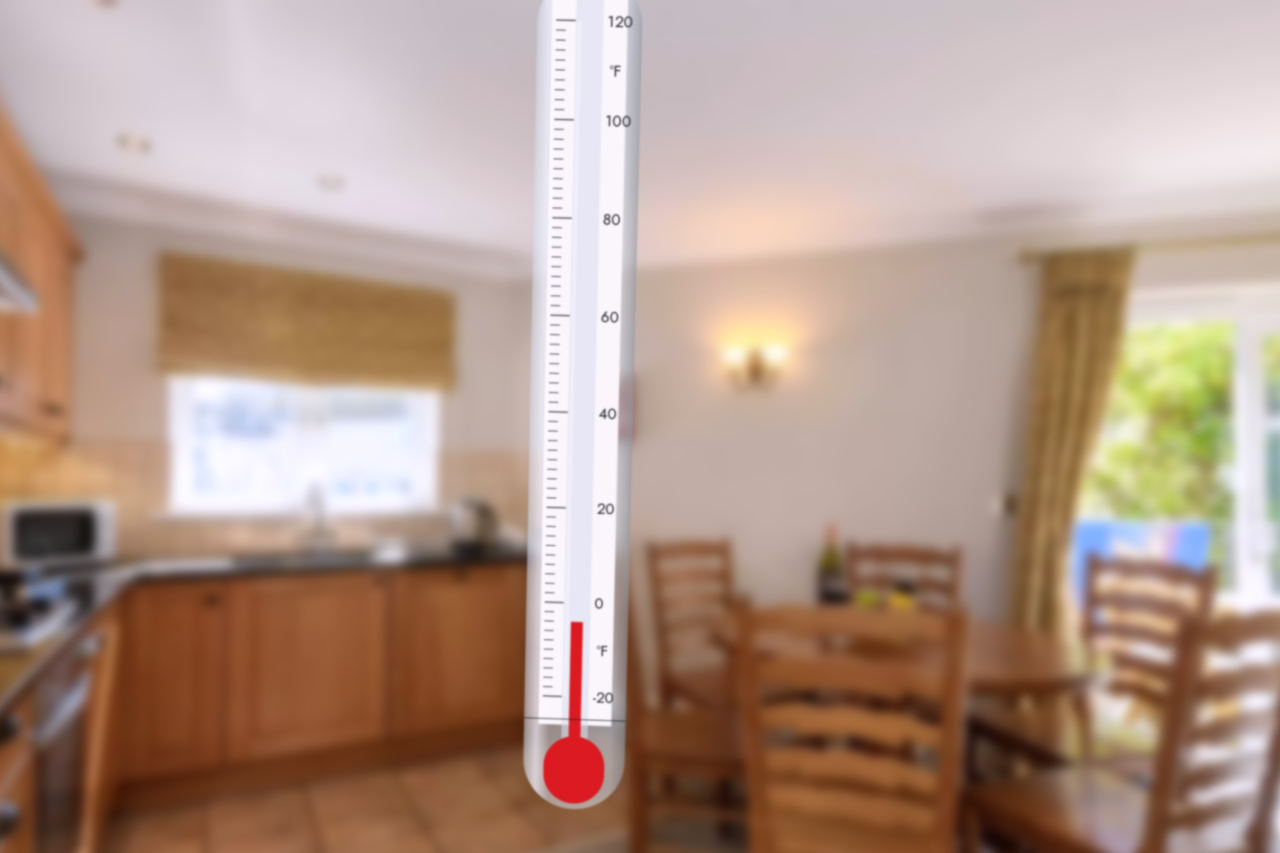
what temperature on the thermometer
-4 °F
